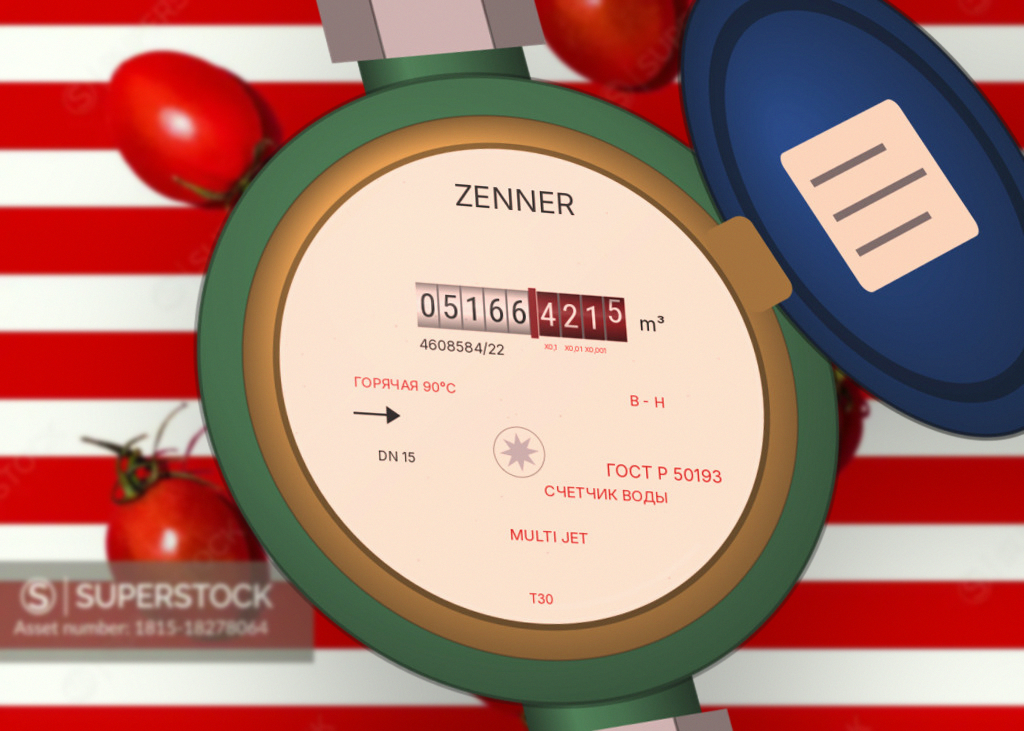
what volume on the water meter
5166.4215 m³
